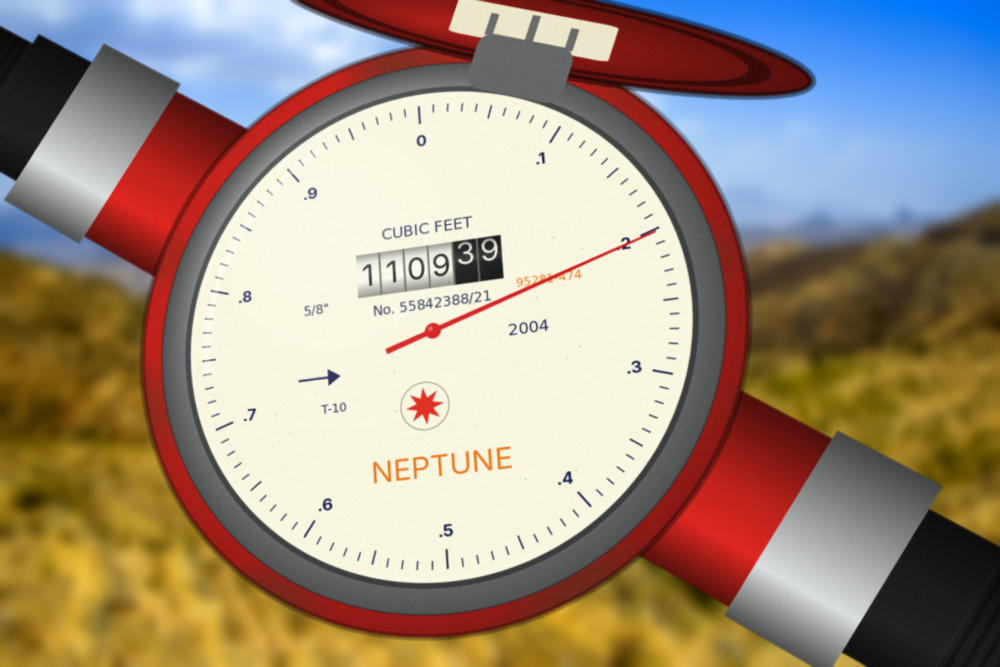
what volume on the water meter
110939.20 ft³
